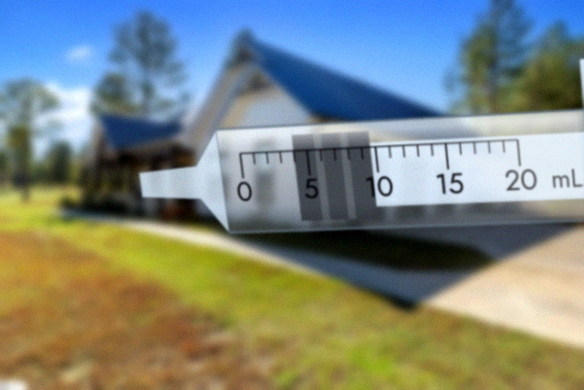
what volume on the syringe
4 mL
